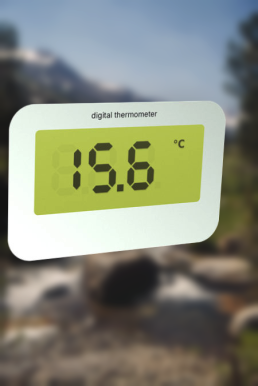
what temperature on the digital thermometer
15.6 °C
